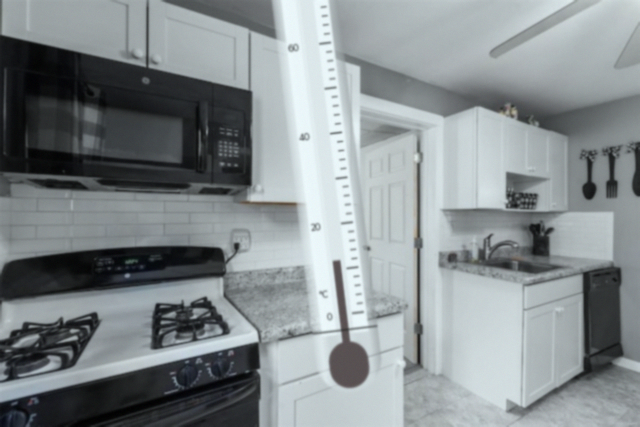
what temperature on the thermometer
12 °C
